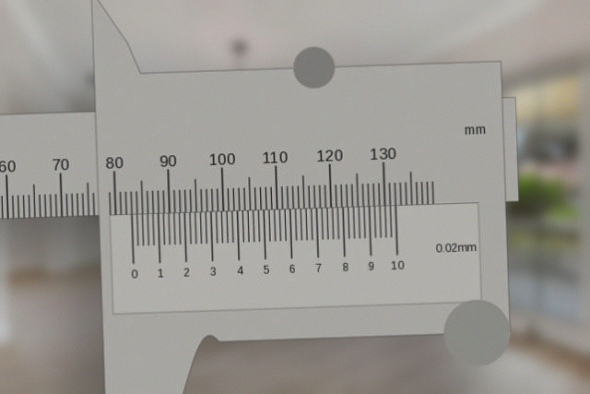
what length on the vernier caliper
83.0 mm
